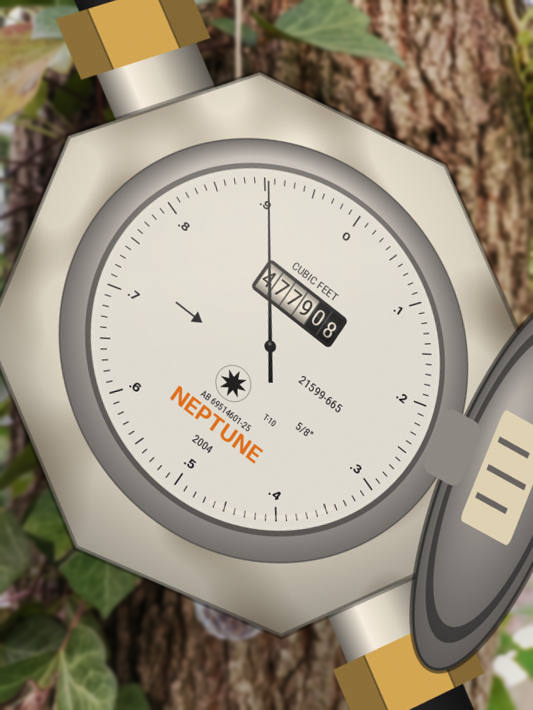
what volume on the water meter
477907.90 ft³
